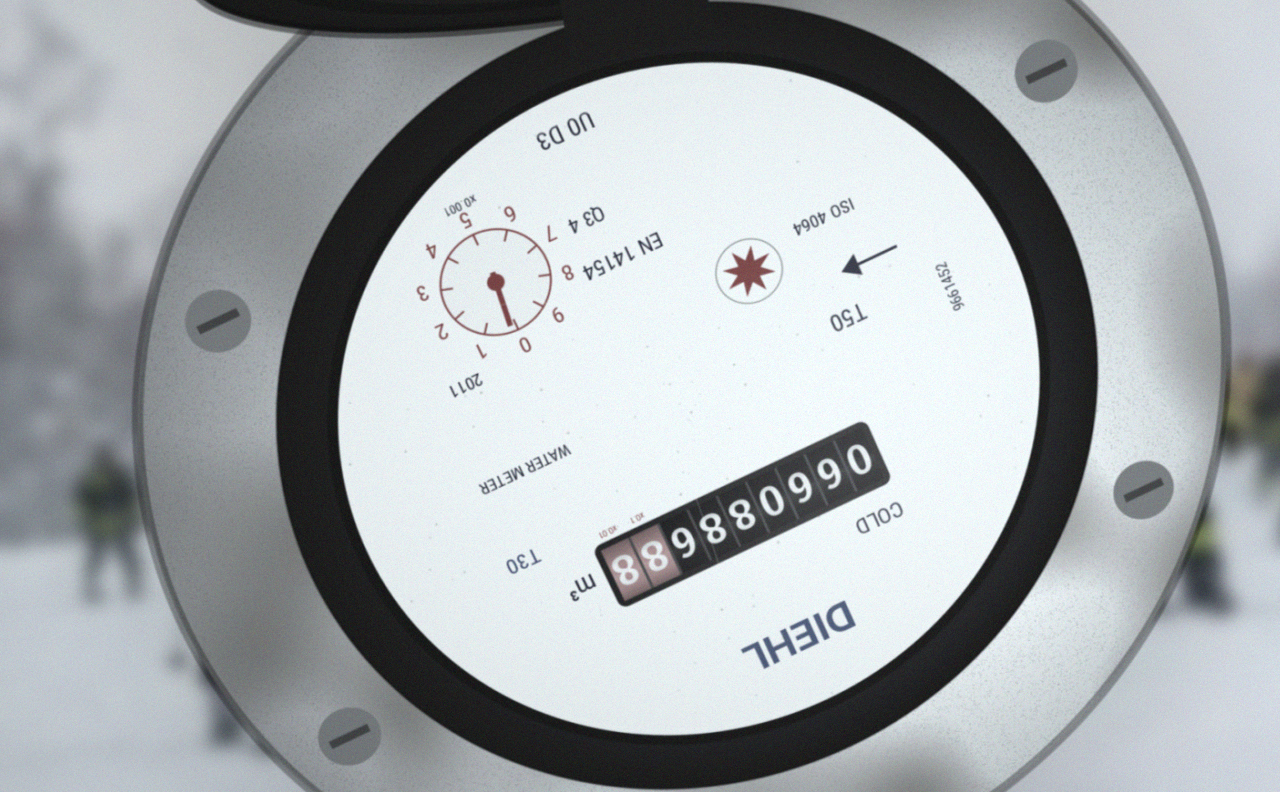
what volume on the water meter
660886.880 m³
